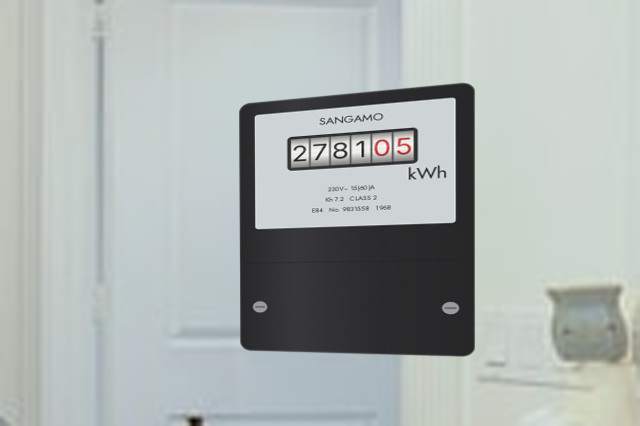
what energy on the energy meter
2781.05 kWh
